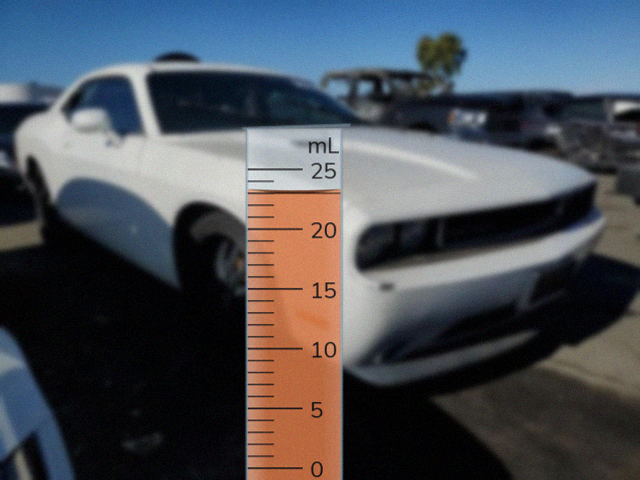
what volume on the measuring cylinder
23 mL
